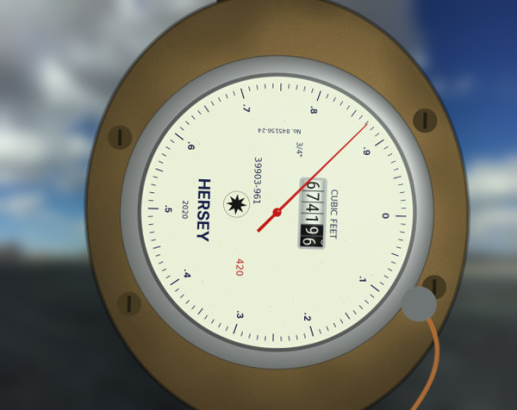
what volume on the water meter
674195.87 ft³
